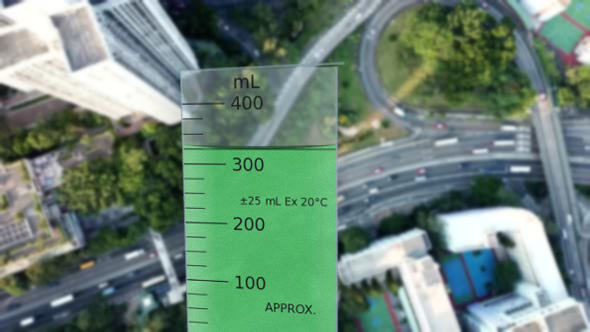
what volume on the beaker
325 mL
